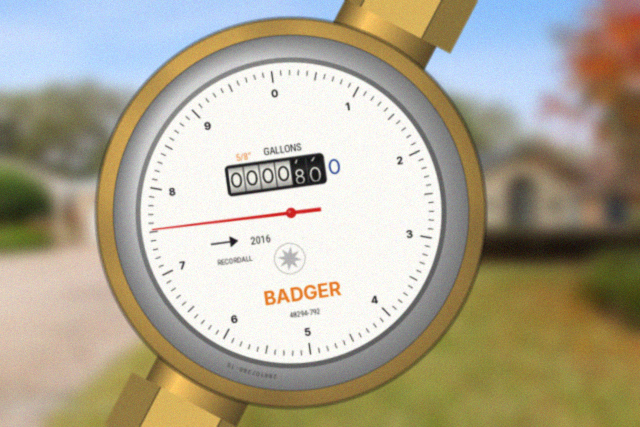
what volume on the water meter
797.5 gal
